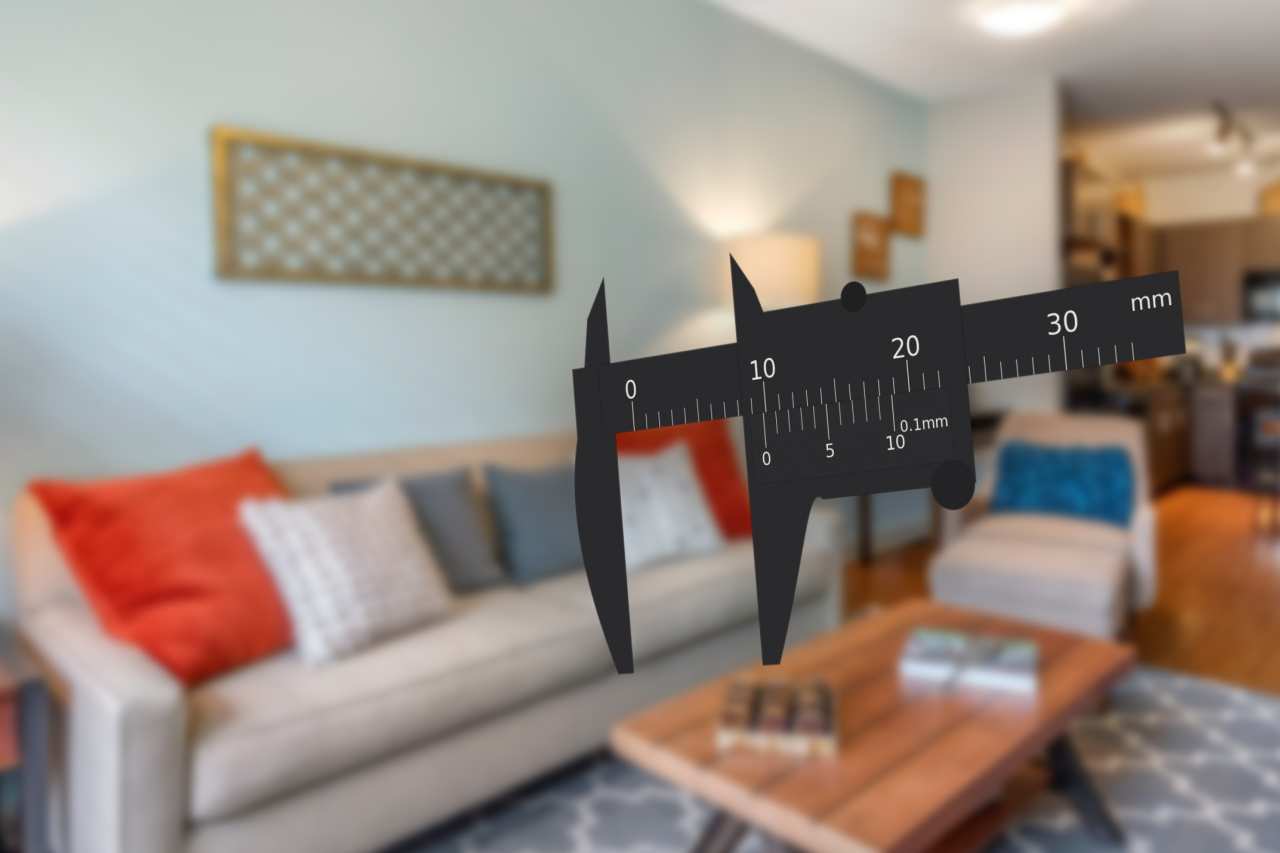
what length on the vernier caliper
9.8 mm
